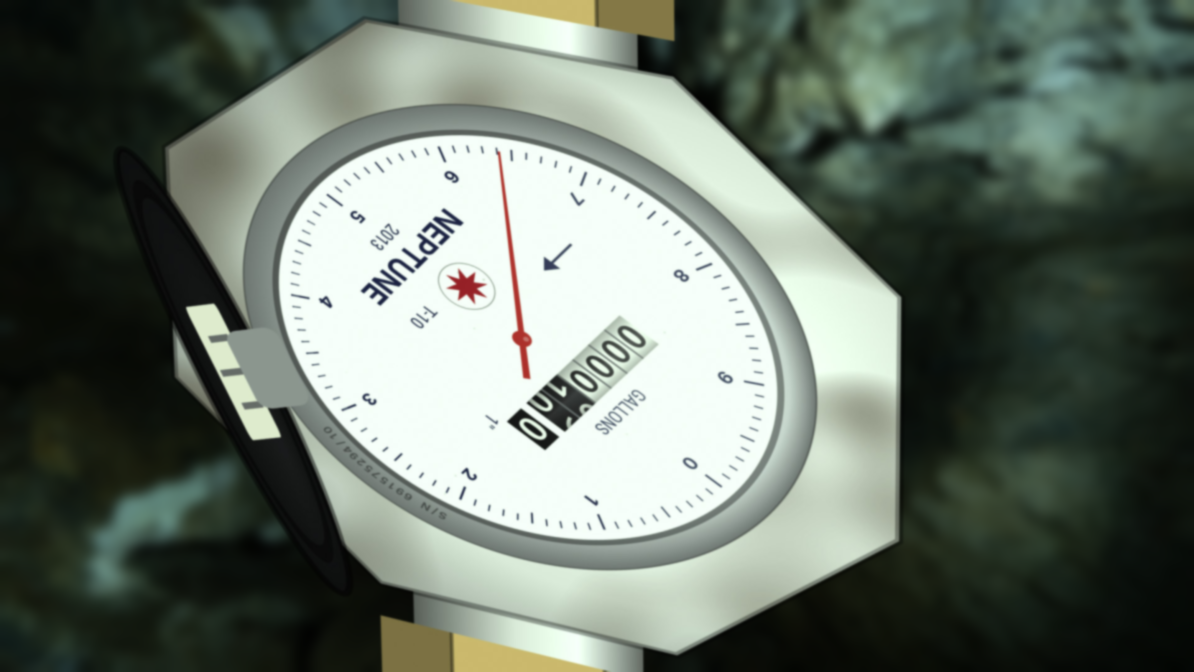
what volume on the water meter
96.4 gal
